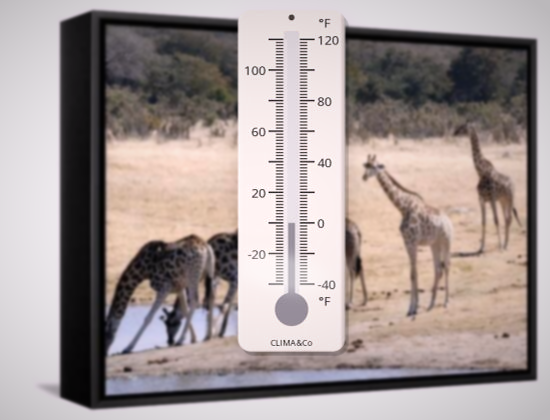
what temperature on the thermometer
0 °F
